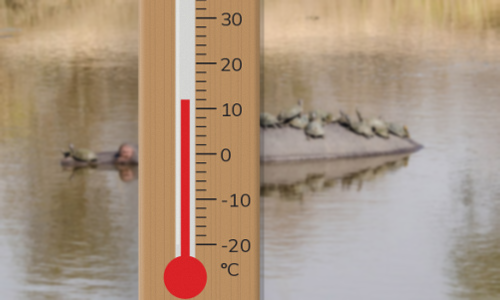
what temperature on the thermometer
12 °C
